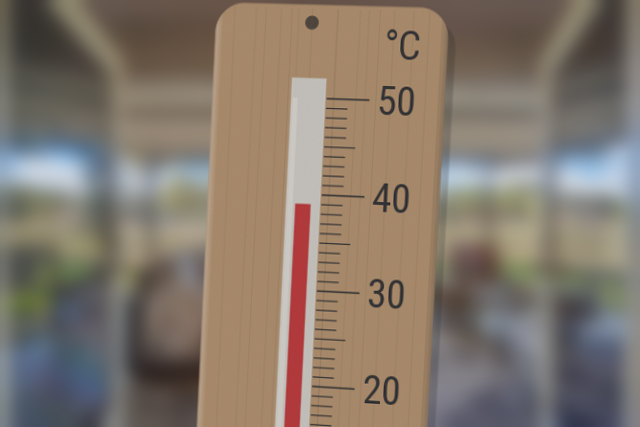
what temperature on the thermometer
39 °C
